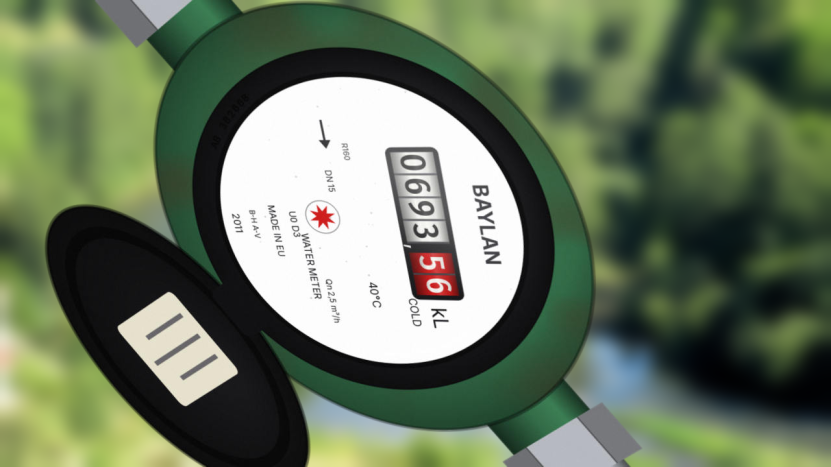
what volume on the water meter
693.56 kL
